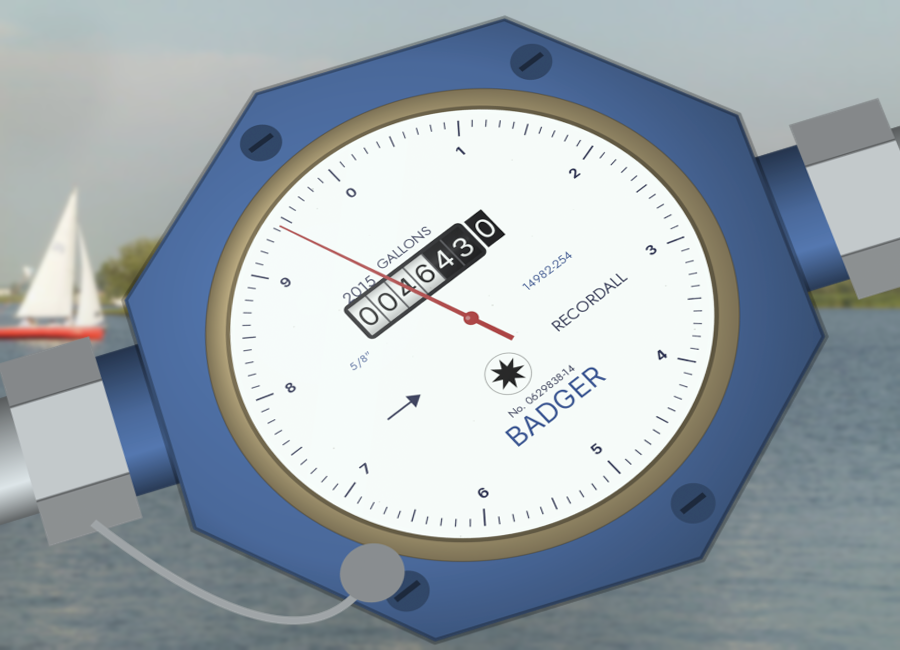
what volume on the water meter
46429.4 gal
